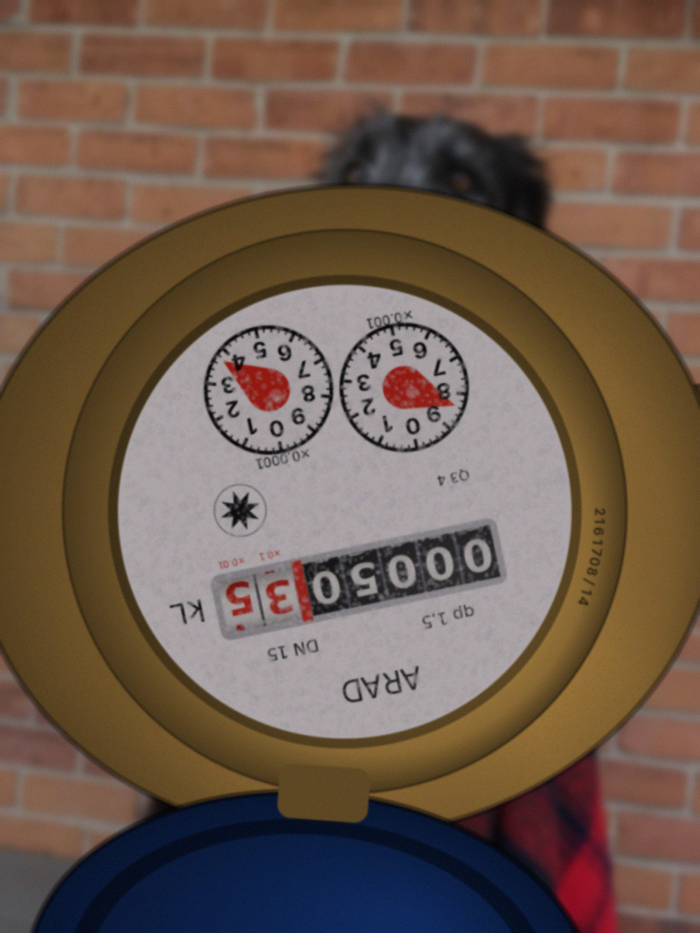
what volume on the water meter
50.3483 kL
